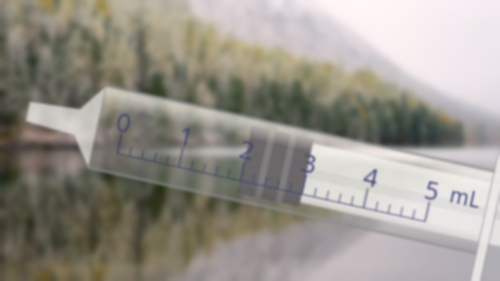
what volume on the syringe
2 mL
